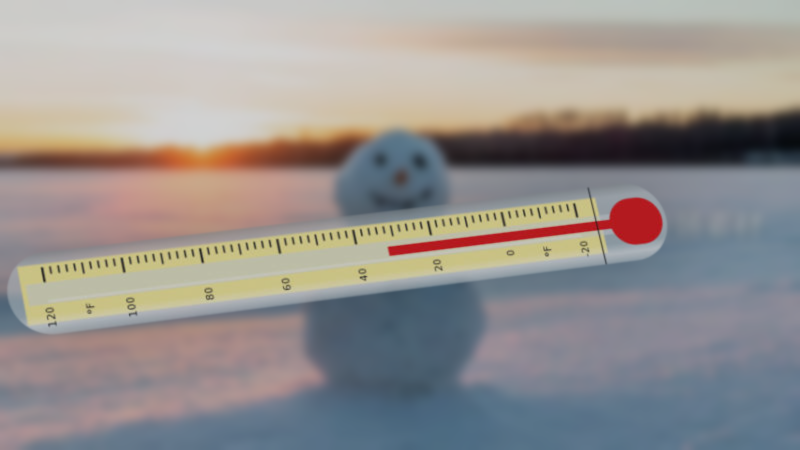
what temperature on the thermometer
32 °F
